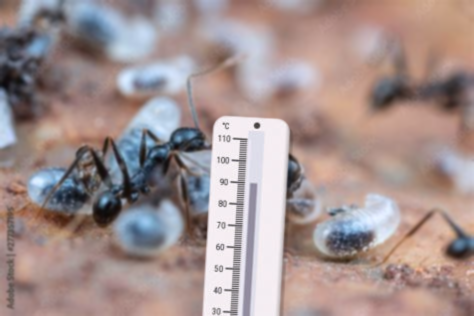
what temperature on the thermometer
90 °C
